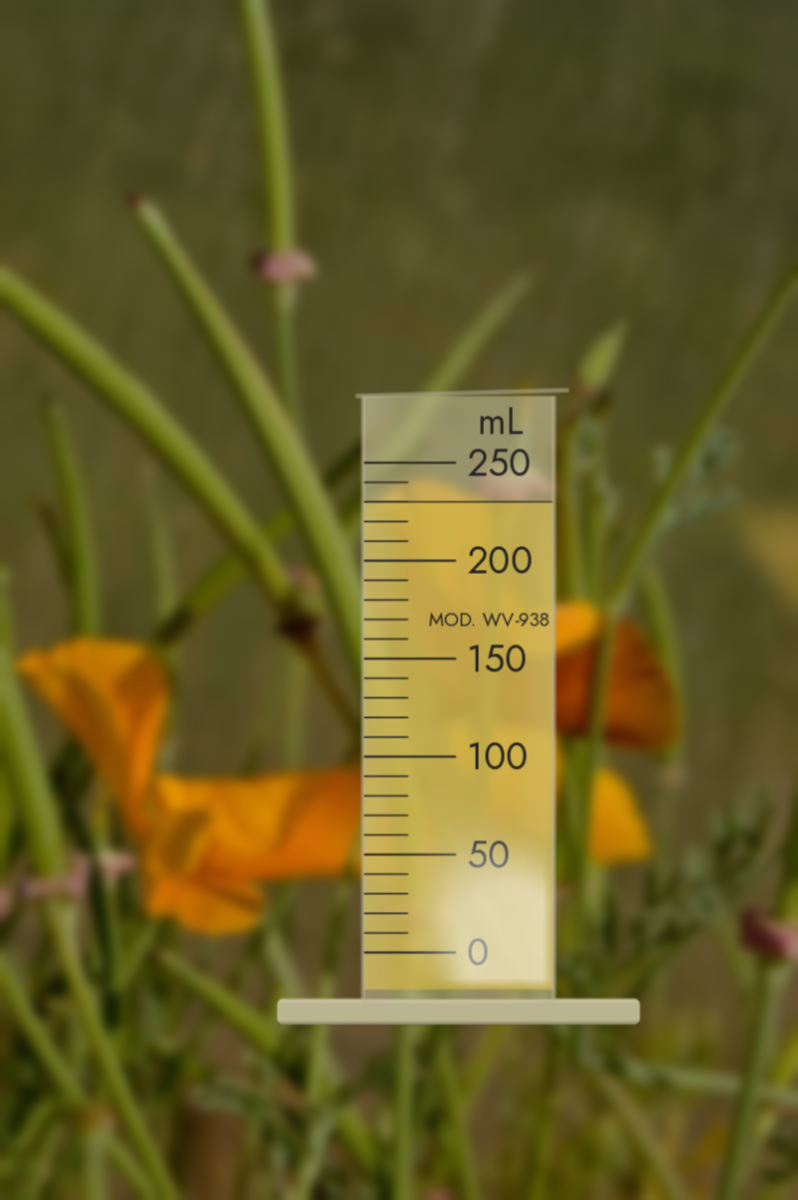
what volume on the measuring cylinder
230 mL
